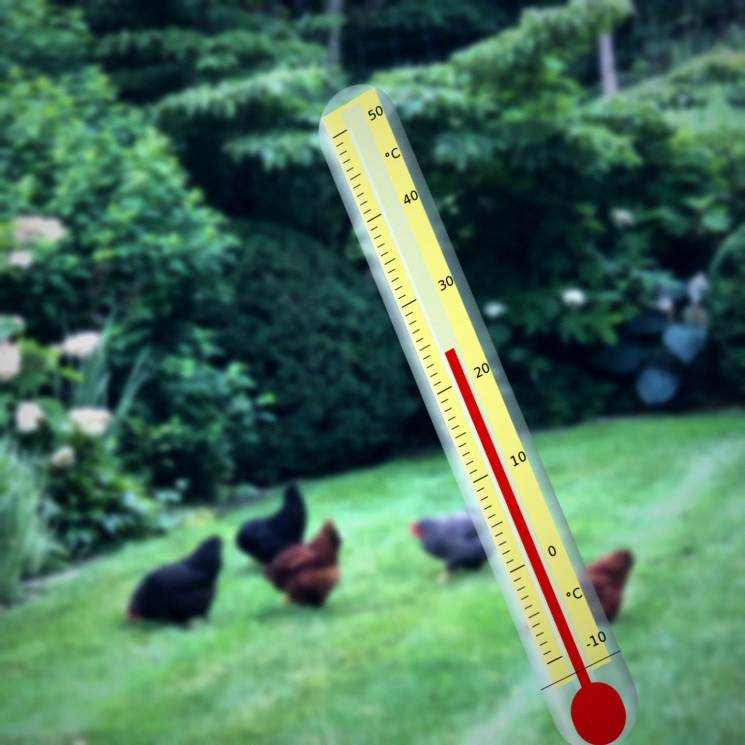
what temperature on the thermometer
23.5 °C
